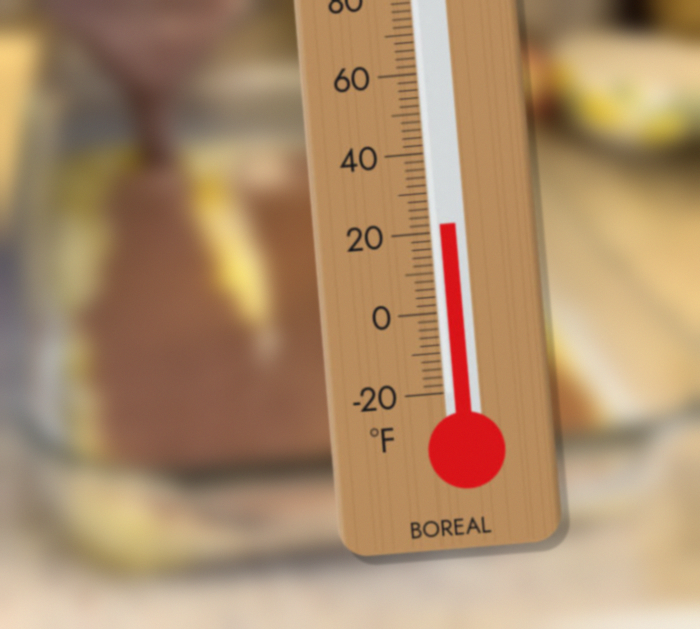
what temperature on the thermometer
22 °F
